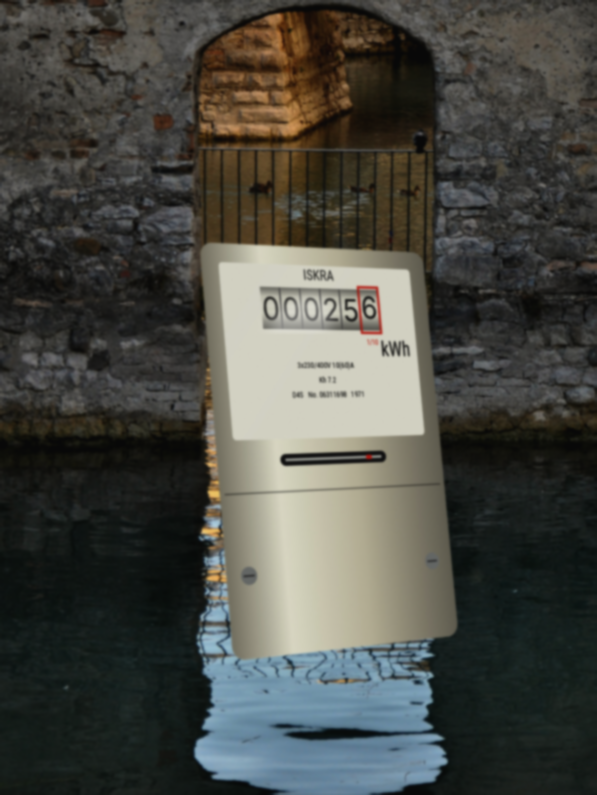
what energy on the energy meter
25.6 kWh
